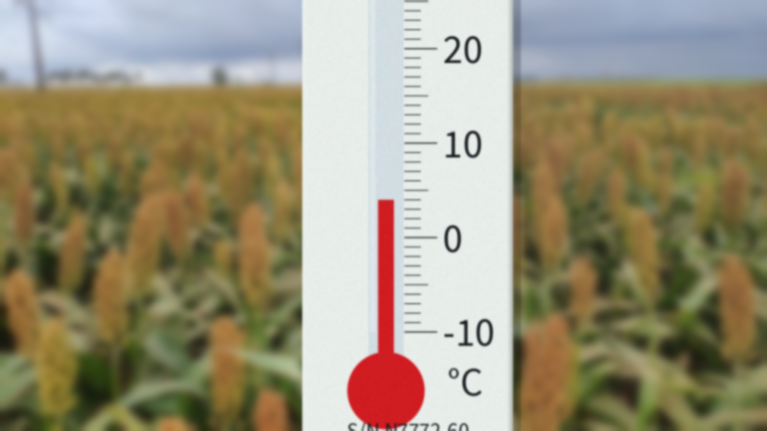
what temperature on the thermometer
4 °C
